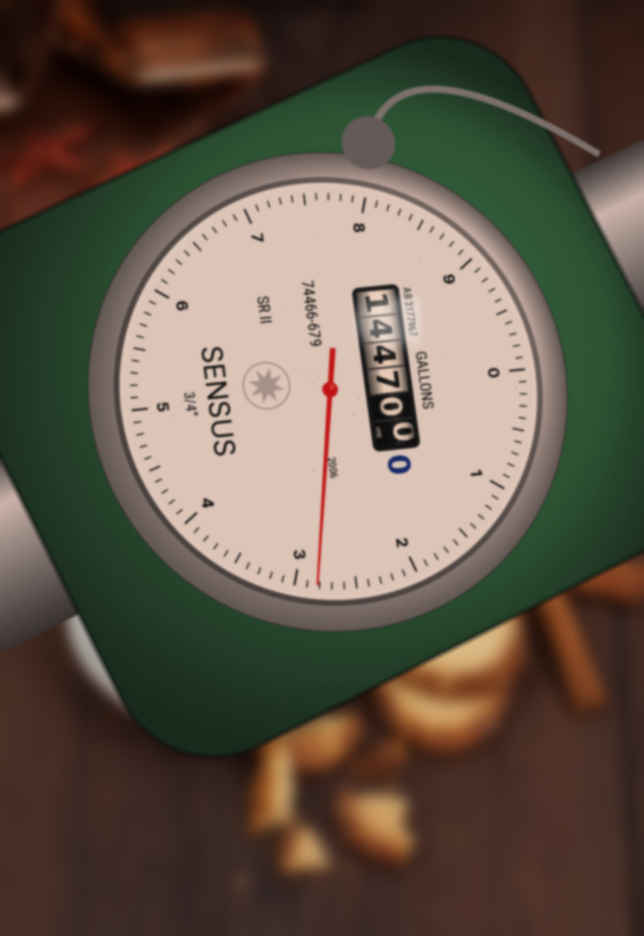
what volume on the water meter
1447002.8 gal
